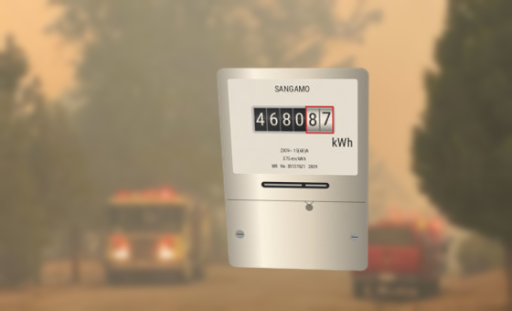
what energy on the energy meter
4680.87 kWh
